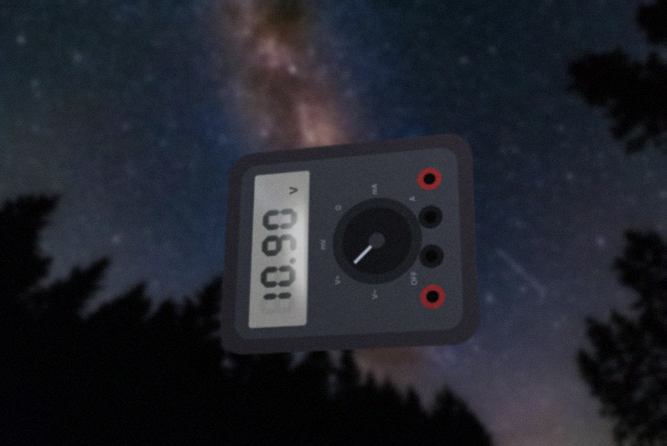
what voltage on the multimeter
10.90 V
